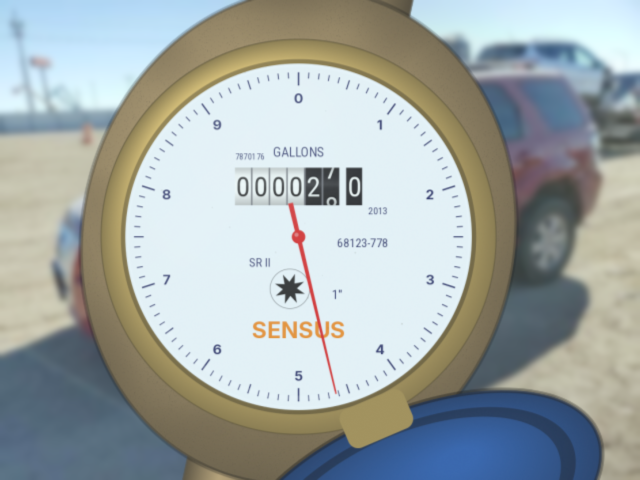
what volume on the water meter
274.6 gal
